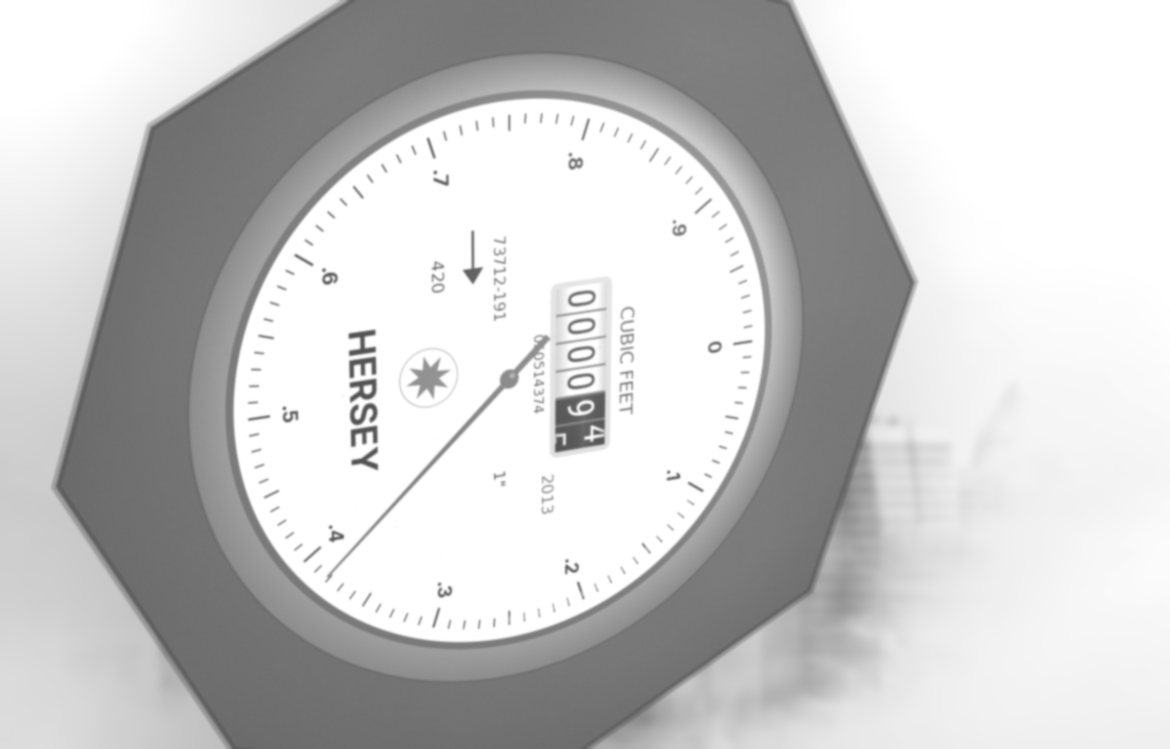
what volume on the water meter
94.38 ft³
